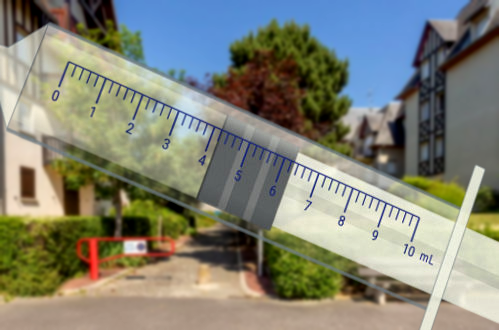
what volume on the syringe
4.2 mL
